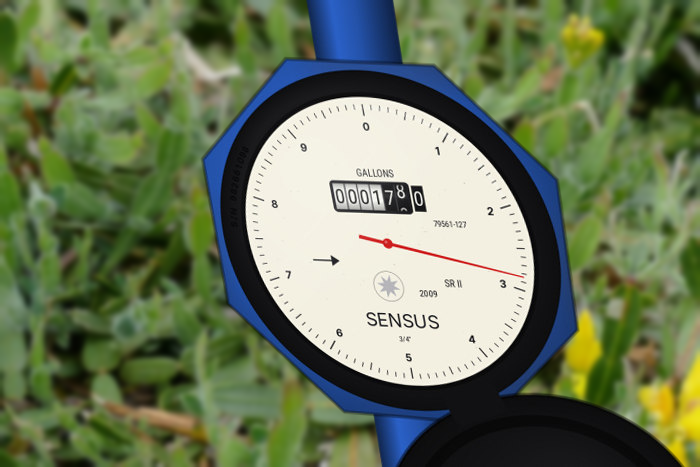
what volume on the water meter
1782.8 gal
